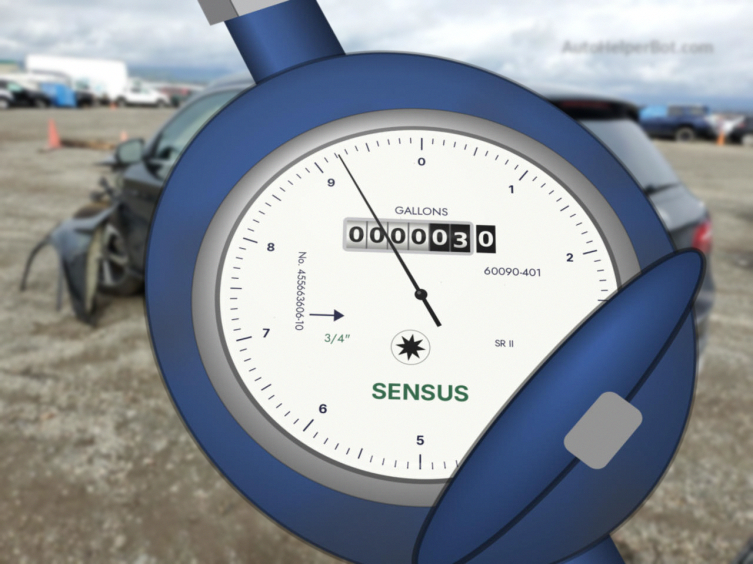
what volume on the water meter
29.2 gal
